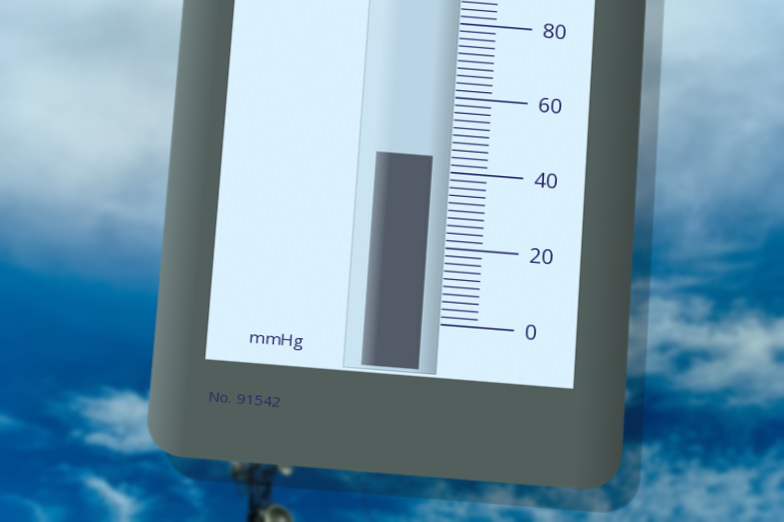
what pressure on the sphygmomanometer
44 mmHg
